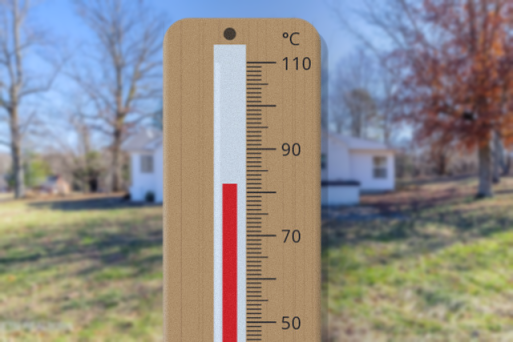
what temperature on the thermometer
82 °C
